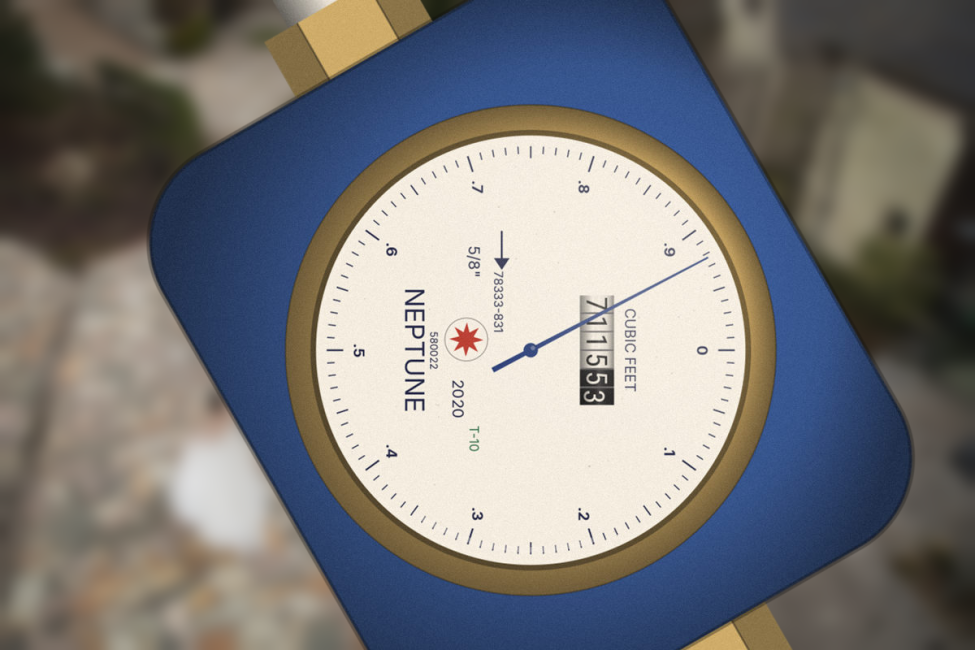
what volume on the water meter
711552.92 ft³
